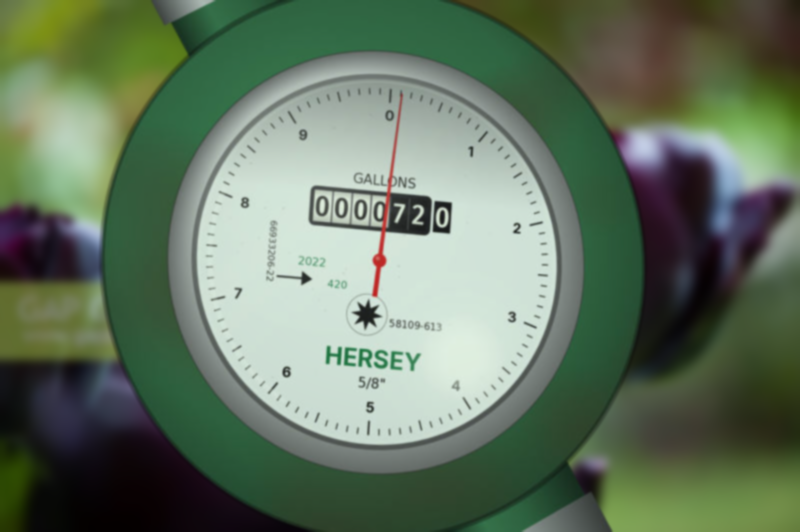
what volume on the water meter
720.1 gal
